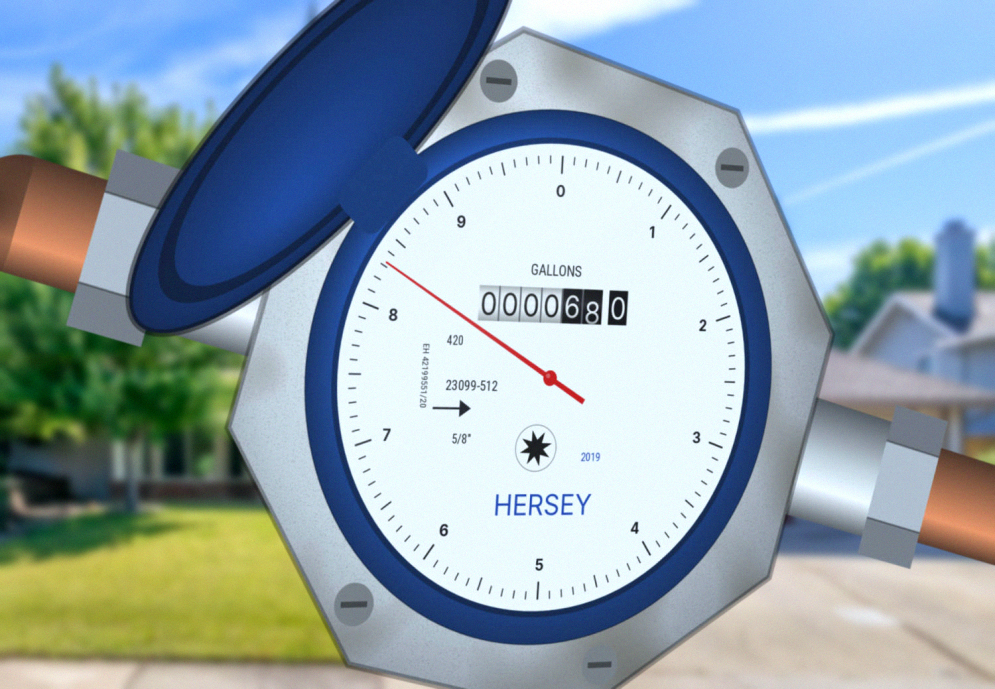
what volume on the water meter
678.3 gal
